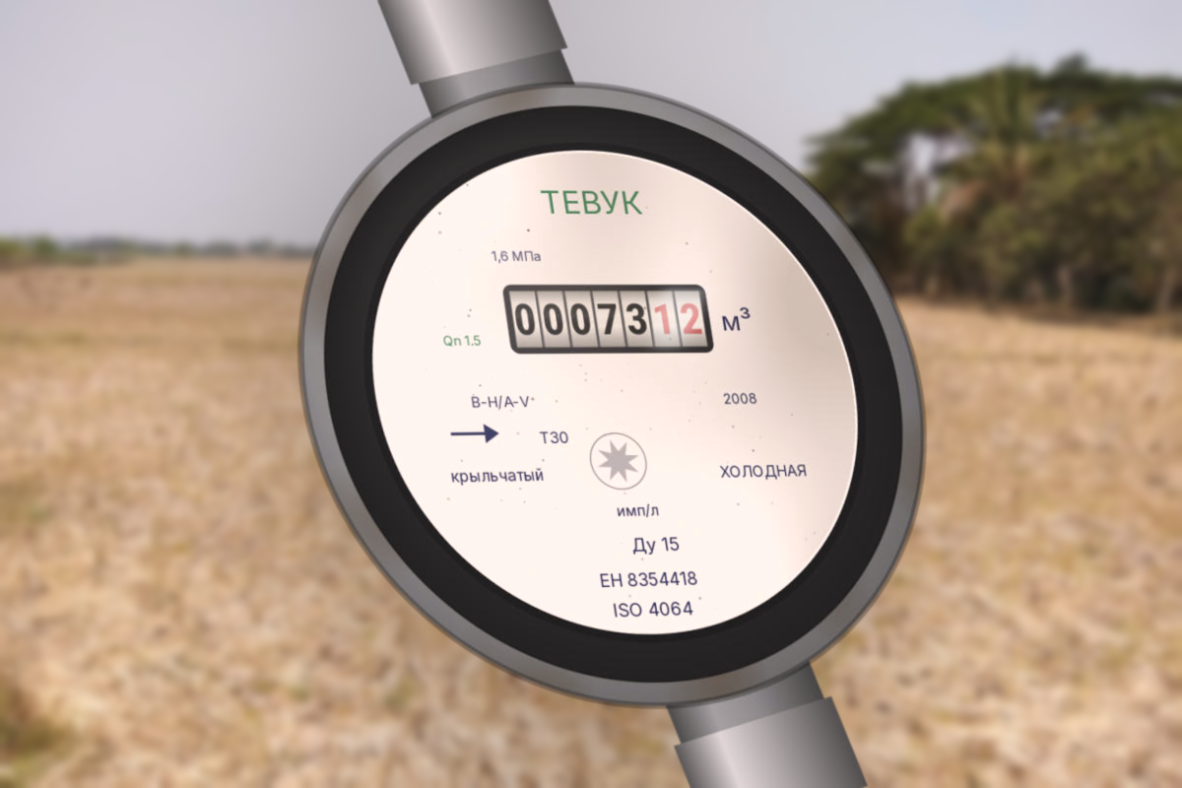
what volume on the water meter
73.12 m³
